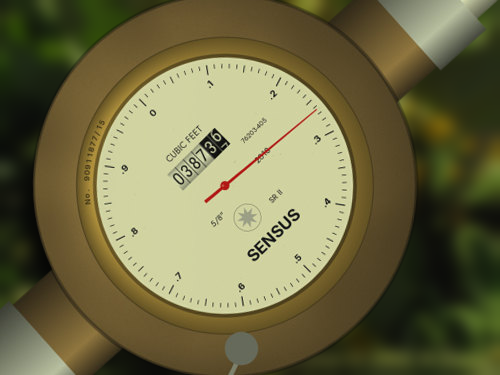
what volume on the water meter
38736.26 ft³
